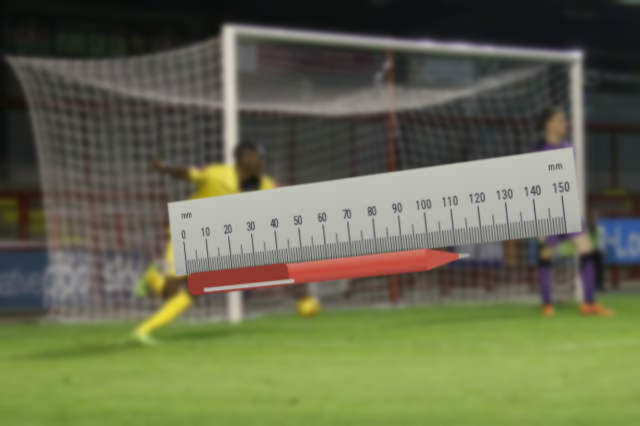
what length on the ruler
115 mm
